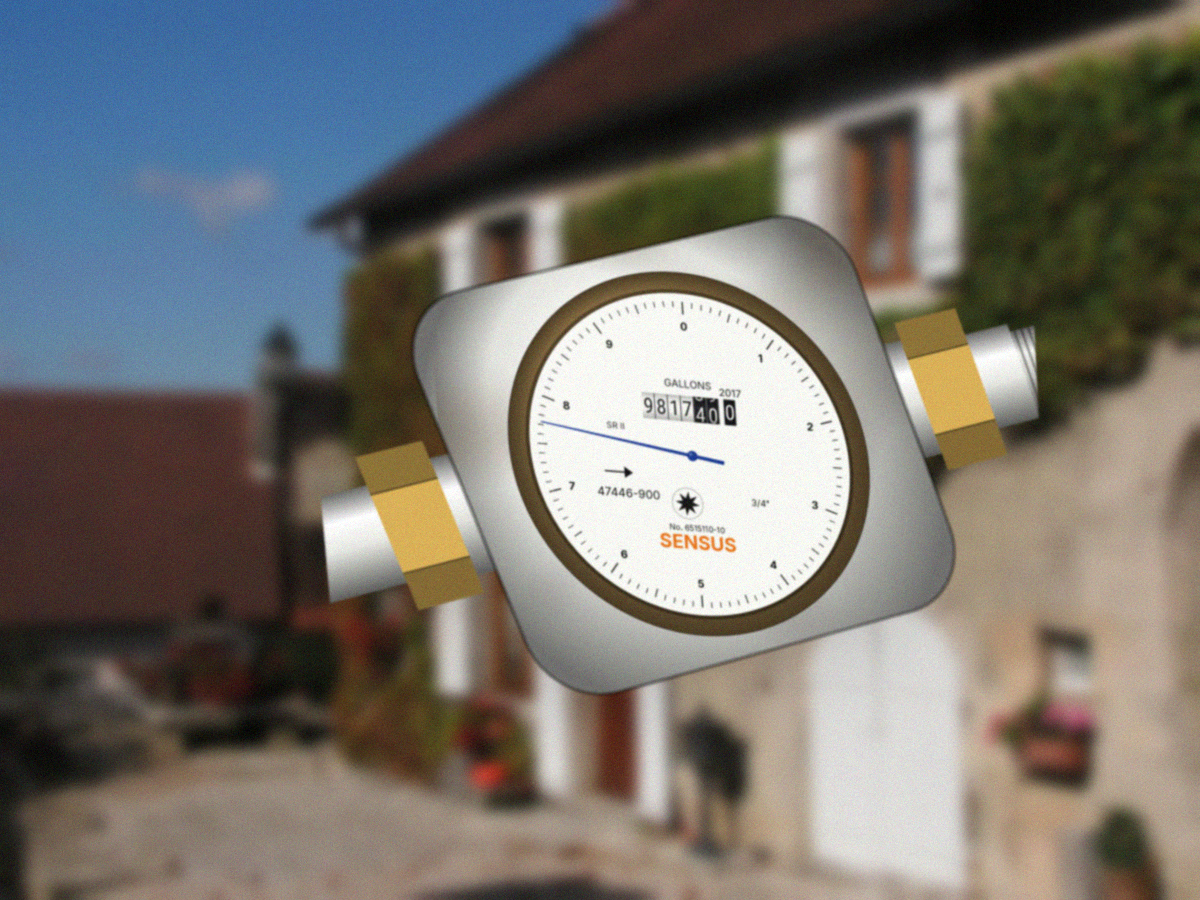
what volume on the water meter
9817397.7 gal
